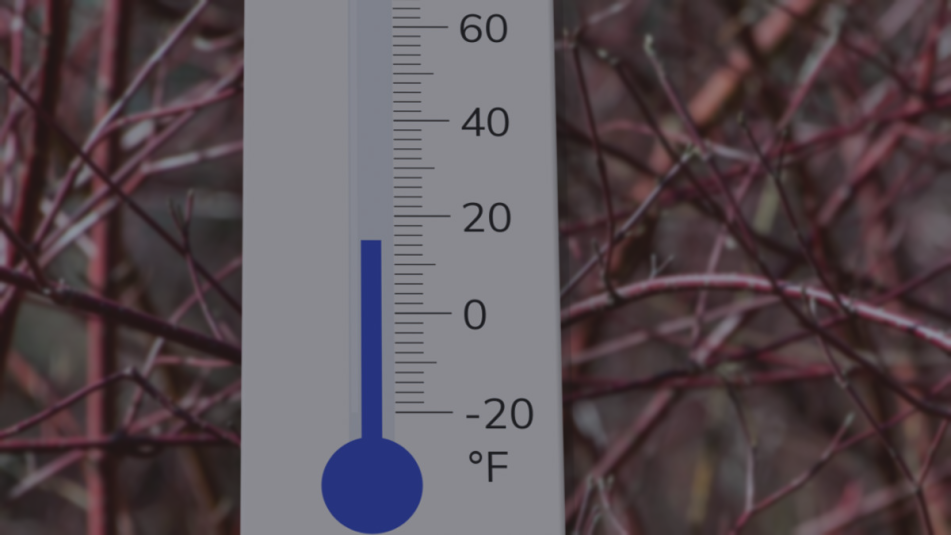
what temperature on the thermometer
15 °F
